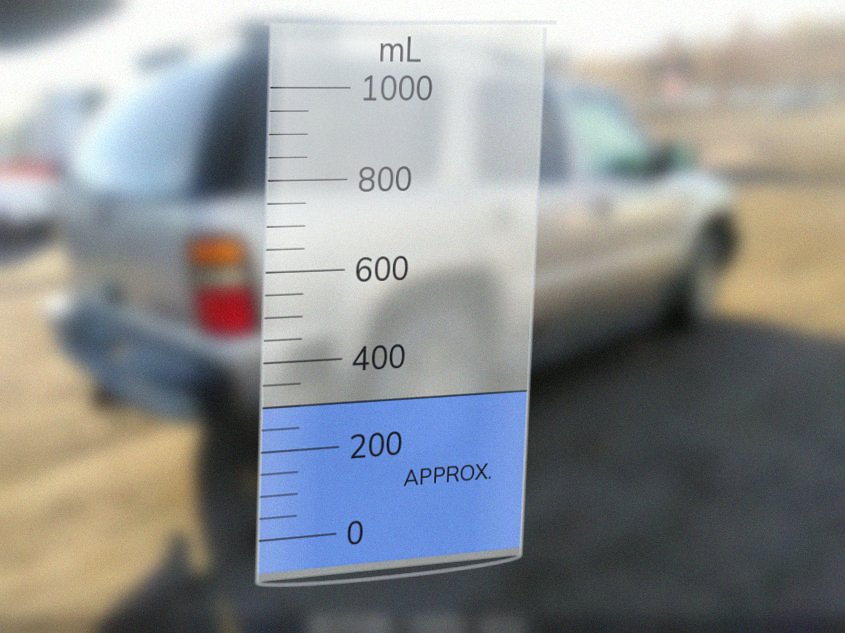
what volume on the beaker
300 mL
